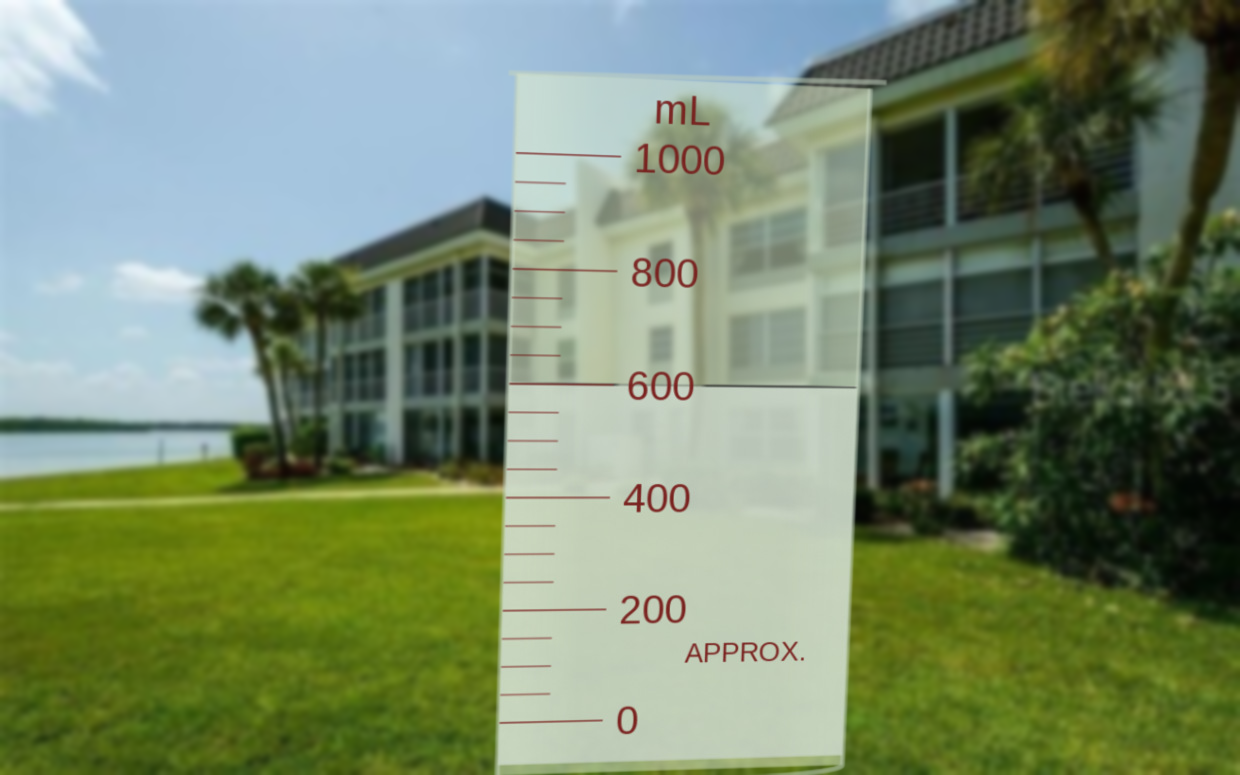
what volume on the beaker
600 mL
